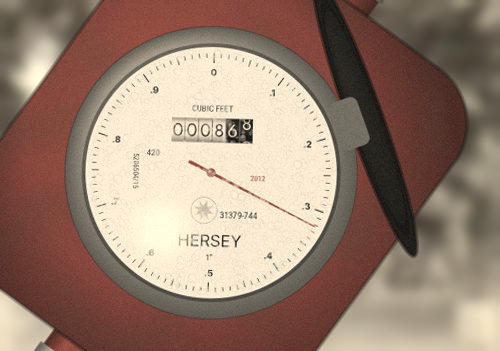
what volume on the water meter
868.32 ft³
